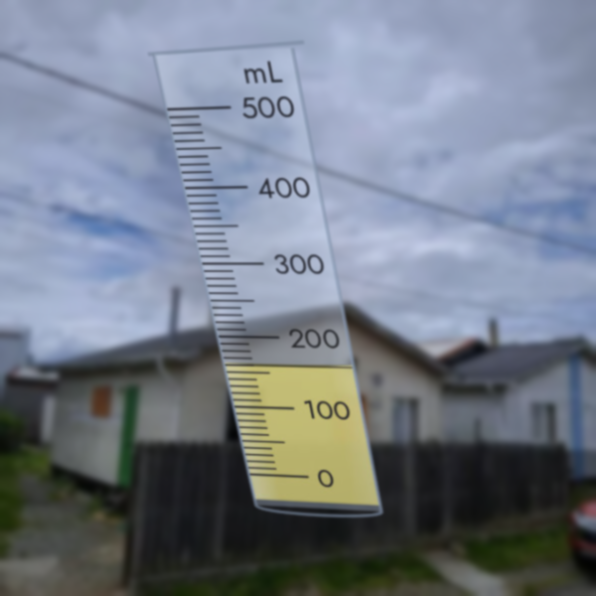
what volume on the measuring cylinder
160 mL
